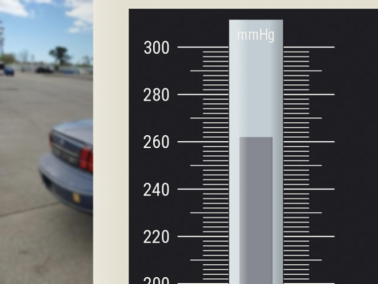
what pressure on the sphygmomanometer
262 mmHg
